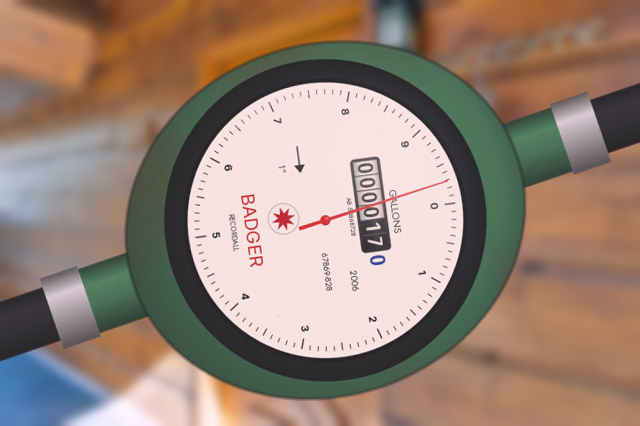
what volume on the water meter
169.7 gal
